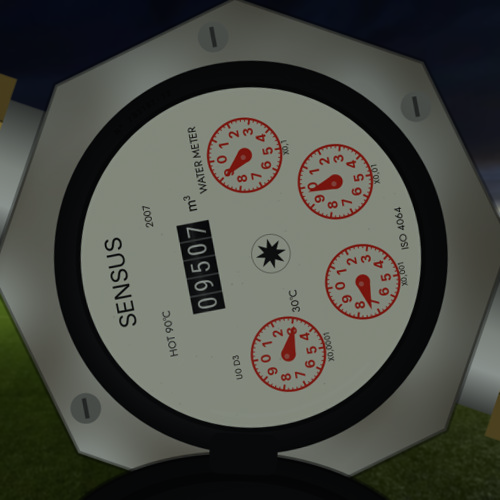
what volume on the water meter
9506.8973 m³
